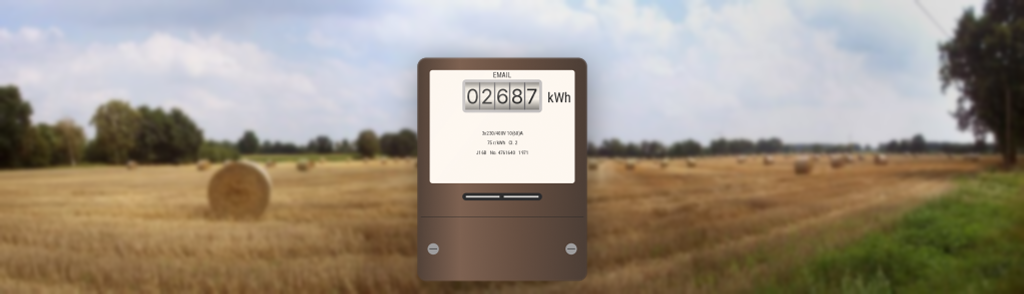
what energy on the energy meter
2687 kWh
